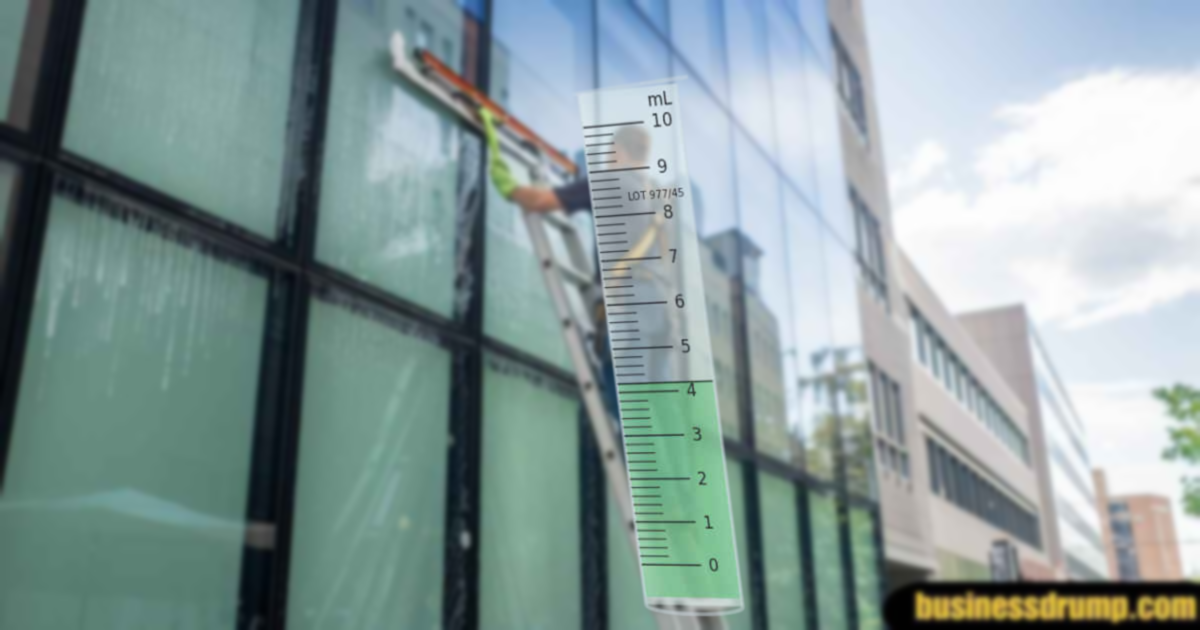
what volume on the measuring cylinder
4.2 mL
